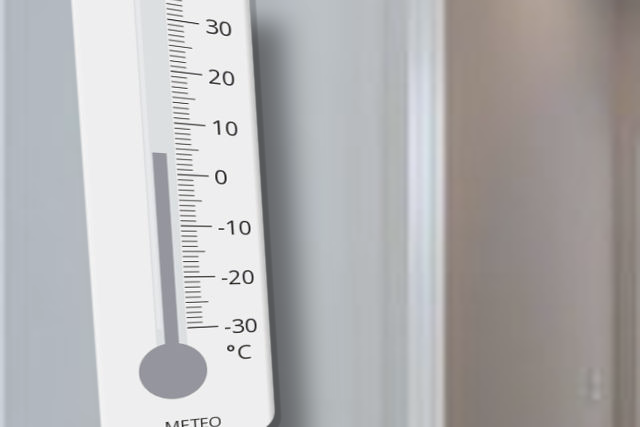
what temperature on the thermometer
4 °C
